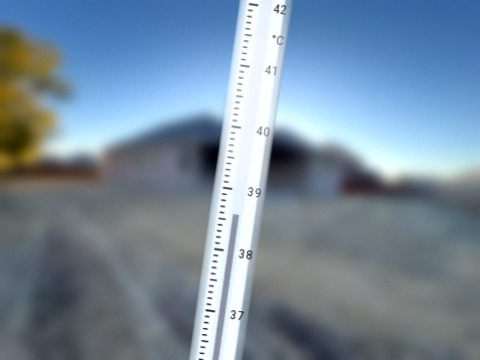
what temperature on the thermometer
38.6 °C
